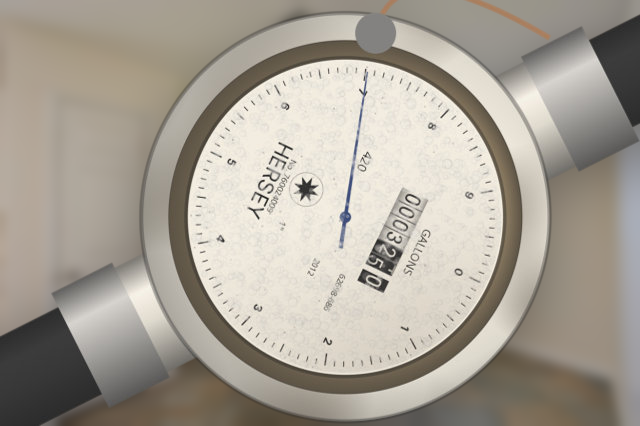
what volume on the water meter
3247.0 gal
